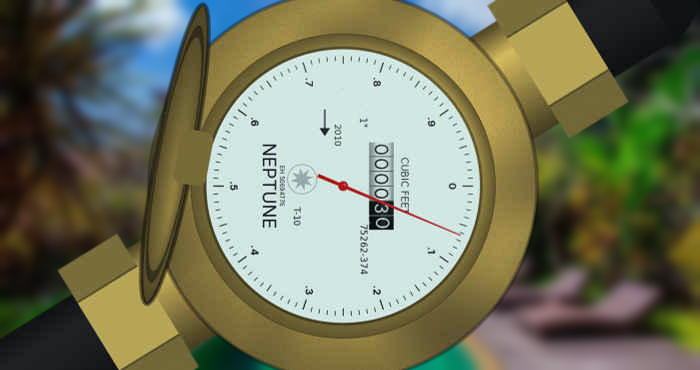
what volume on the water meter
30.06 ft³
